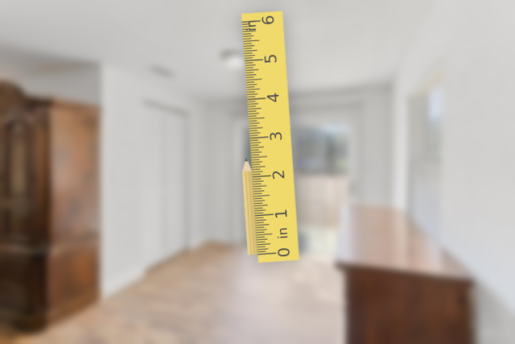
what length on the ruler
2.5 in
